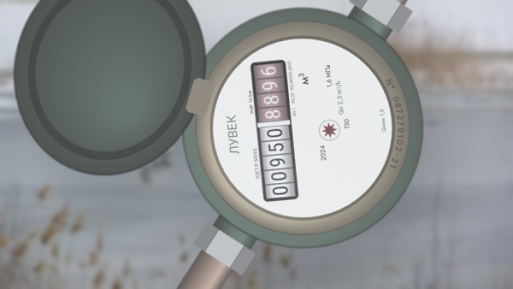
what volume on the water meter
950.8896 m³
